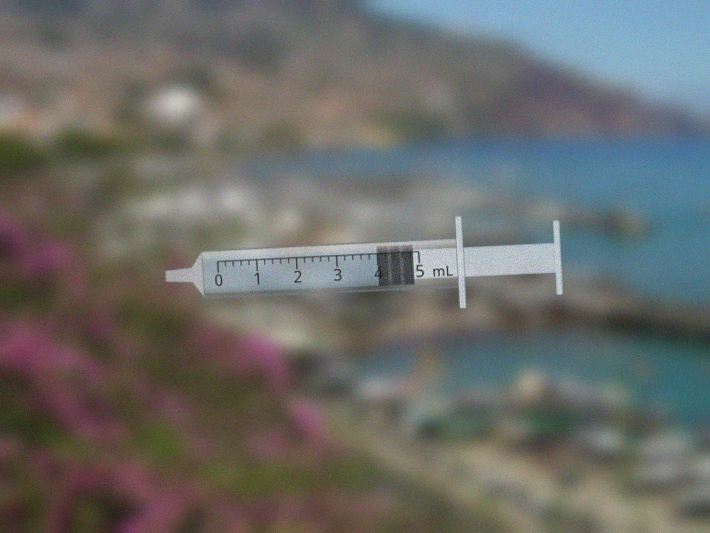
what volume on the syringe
4 mL
